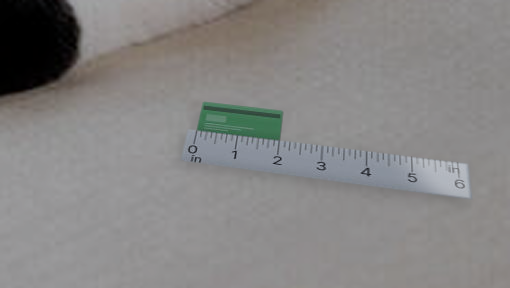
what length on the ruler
2 in
